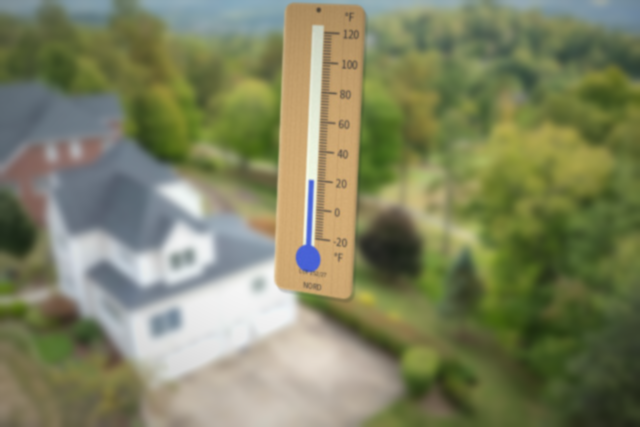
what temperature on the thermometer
20 °F
